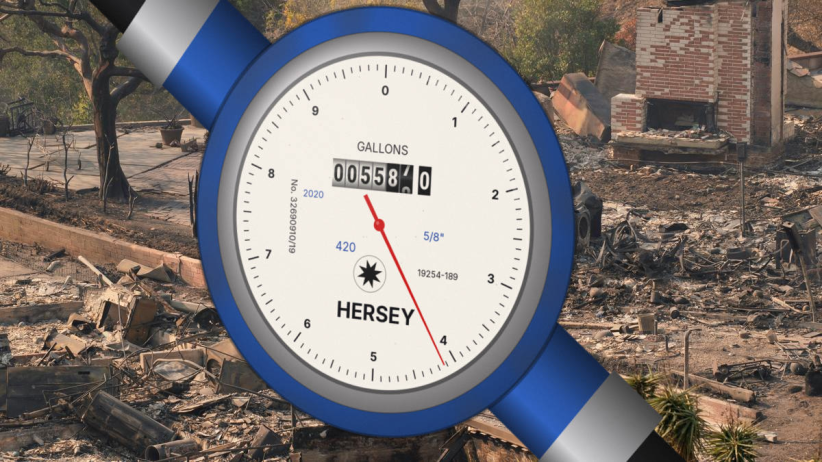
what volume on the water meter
55874.1 gal
